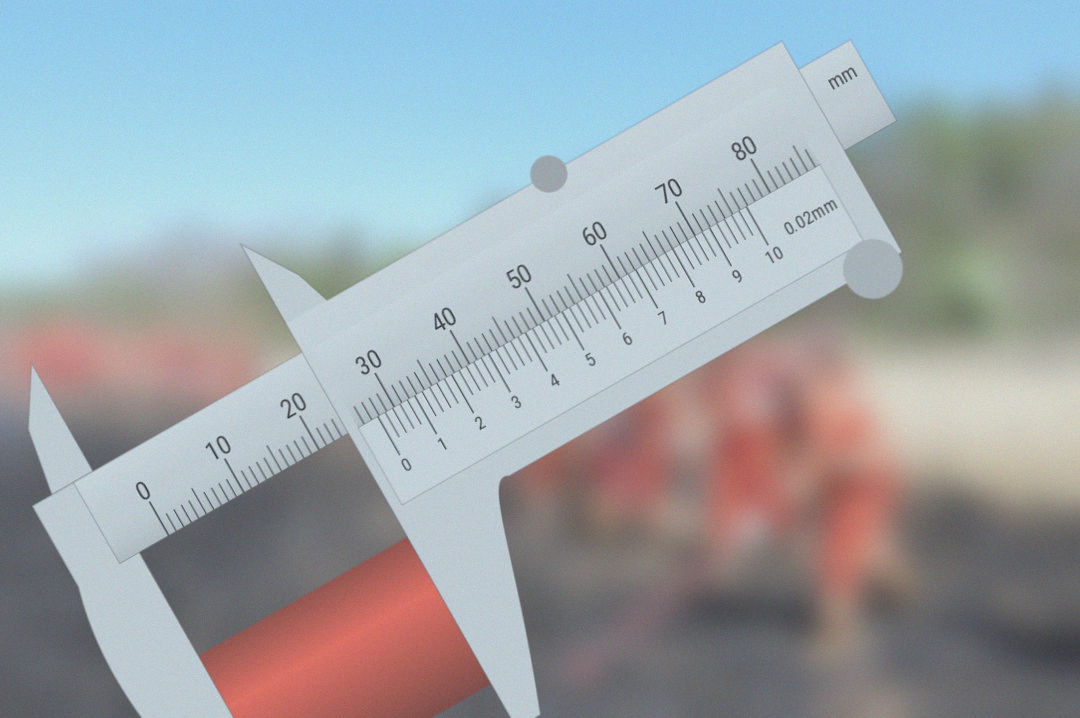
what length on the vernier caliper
27.8 mm
